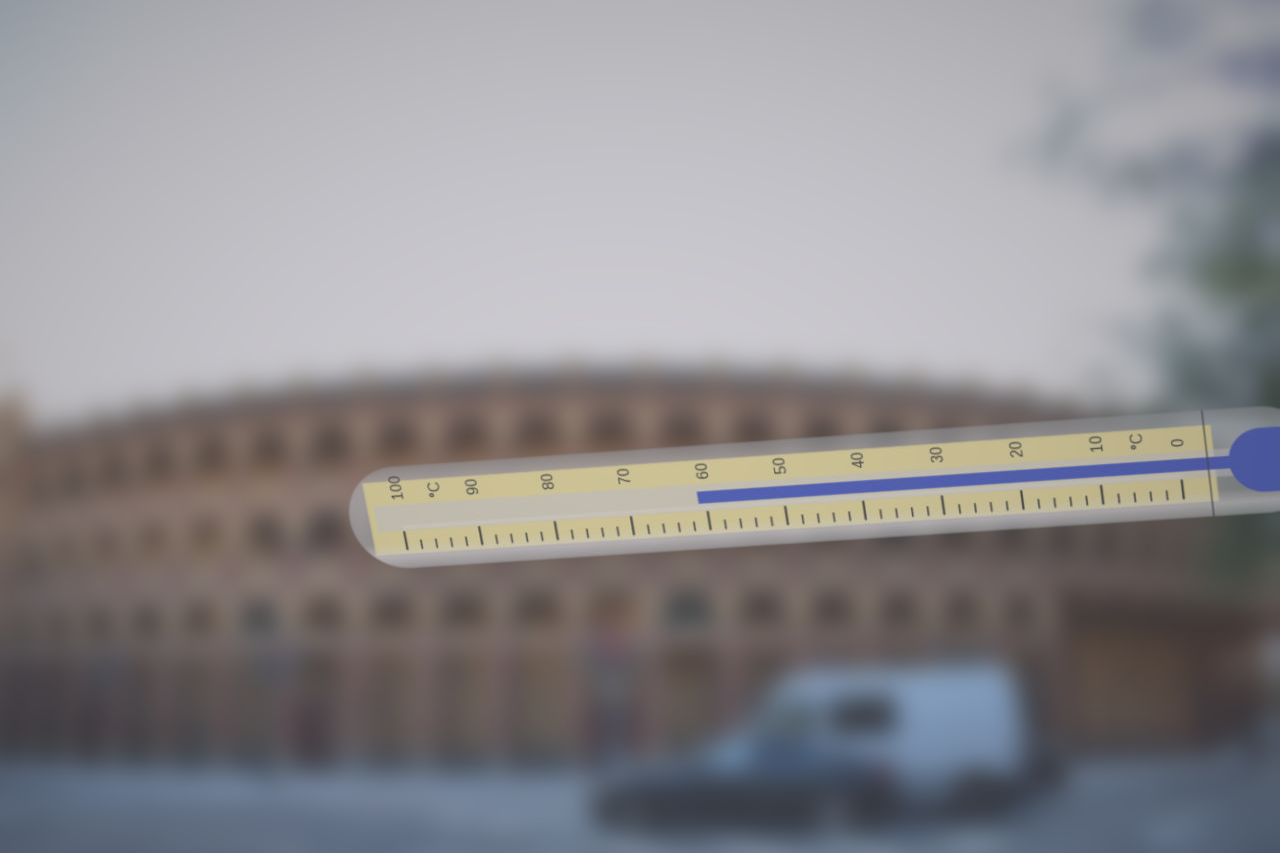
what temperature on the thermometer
61 °C
